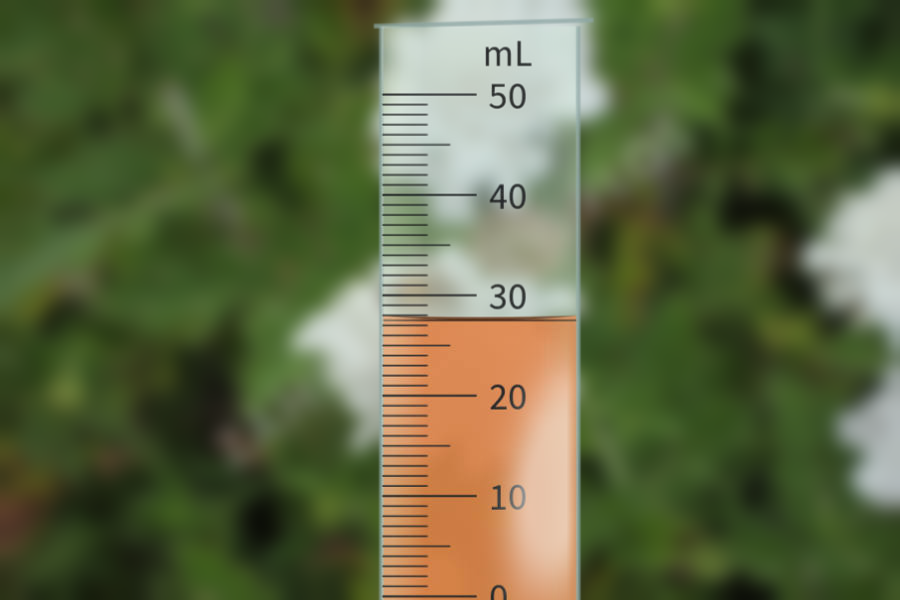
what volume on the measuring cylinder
27.5 mL
